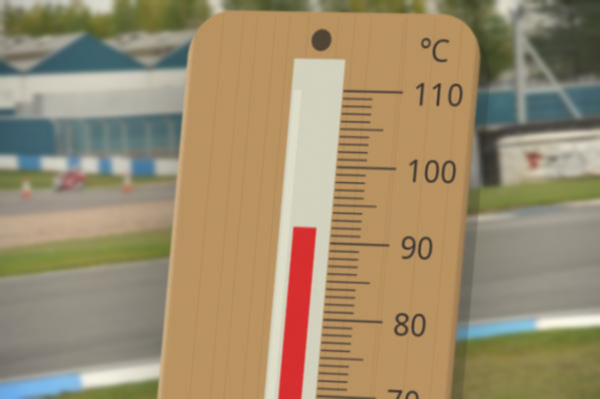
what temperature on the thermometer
92 °C
